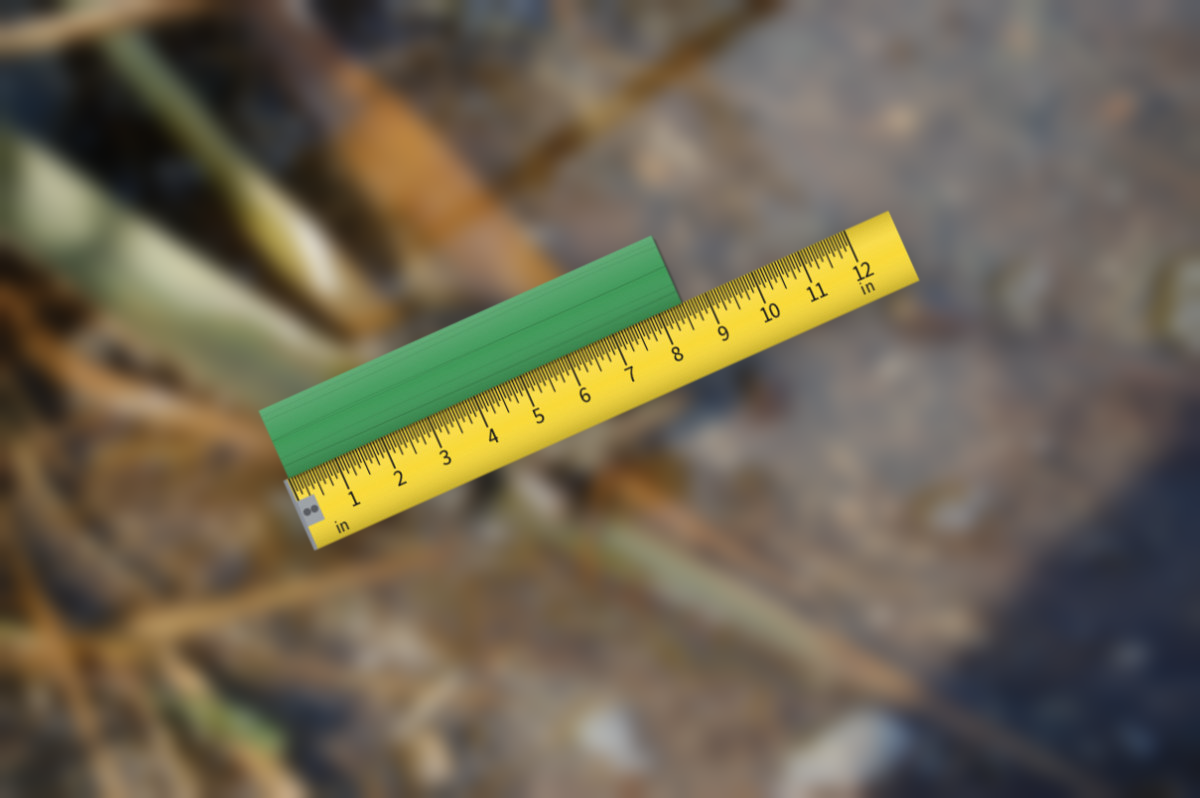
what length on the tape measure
8.5 in
